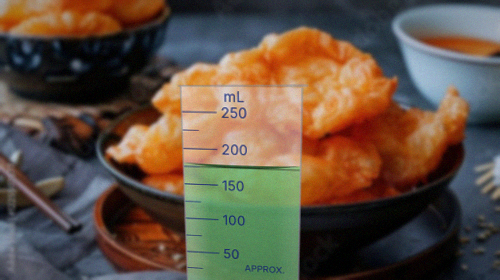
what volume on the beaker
175 mL
